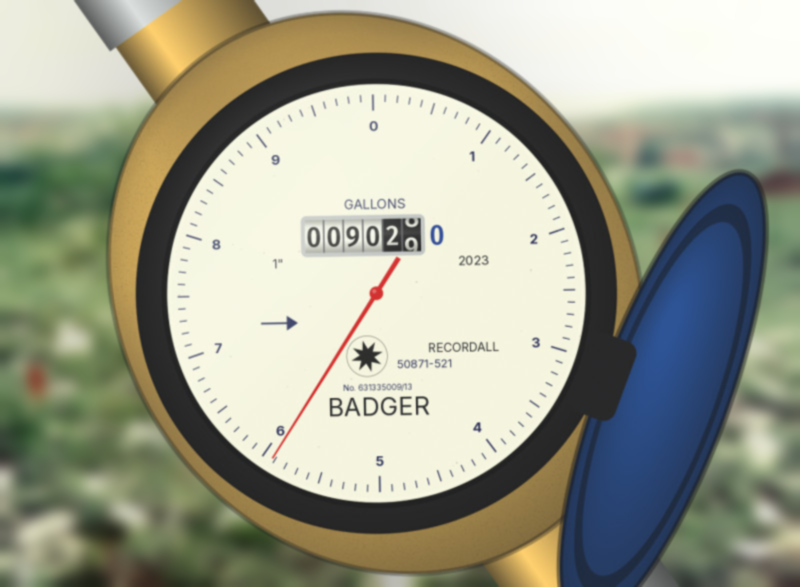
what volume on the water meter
90285.9 gal
